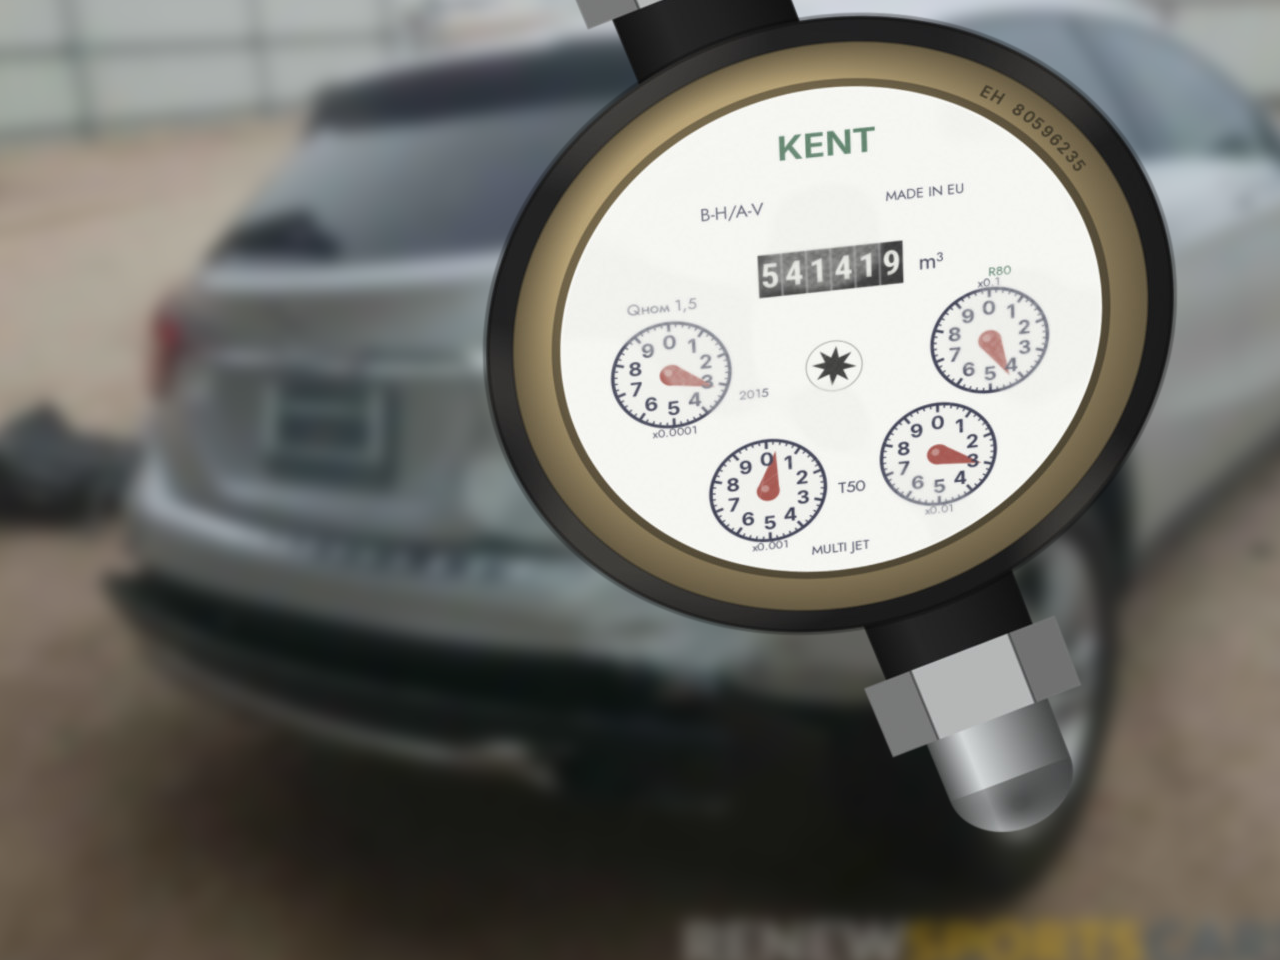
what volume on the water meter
541419.4303 m³
